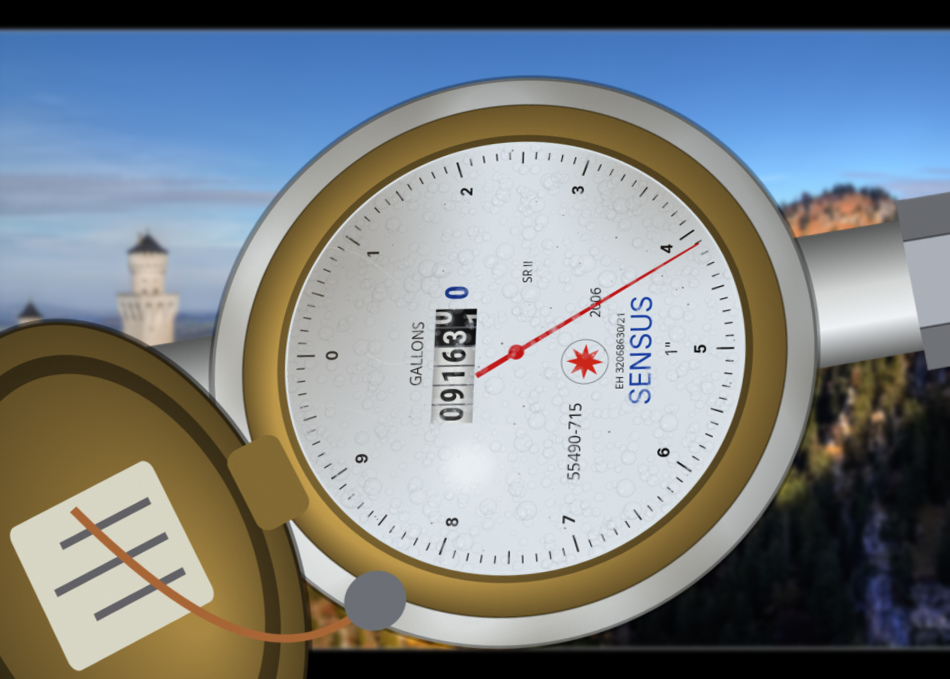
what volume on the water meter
916304.1 gal
